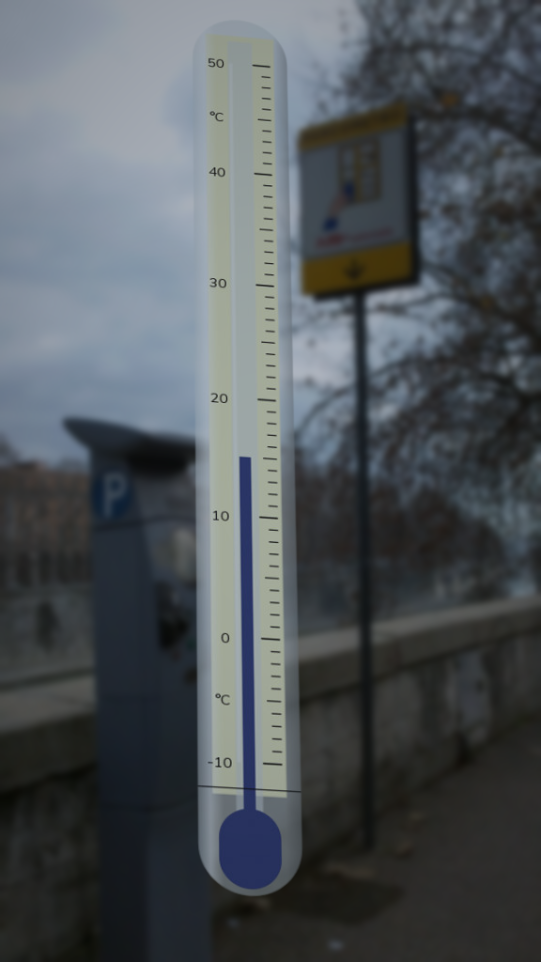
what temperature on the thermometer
15 °C
